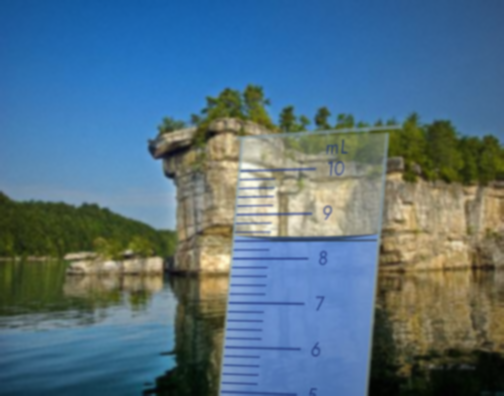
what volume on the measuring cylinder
8.4 mL
